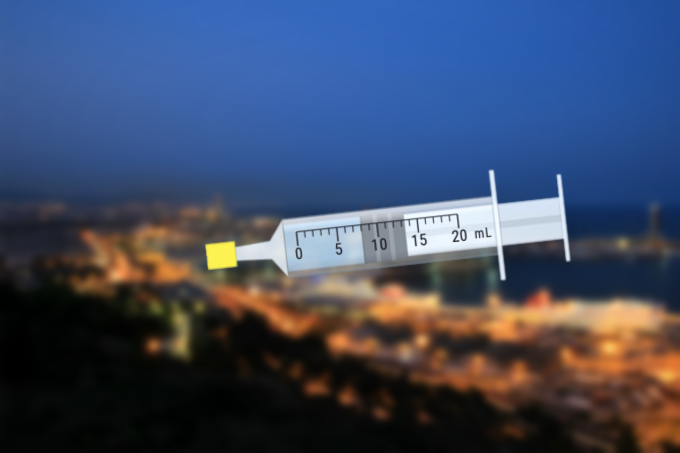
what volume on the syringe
8 mL
